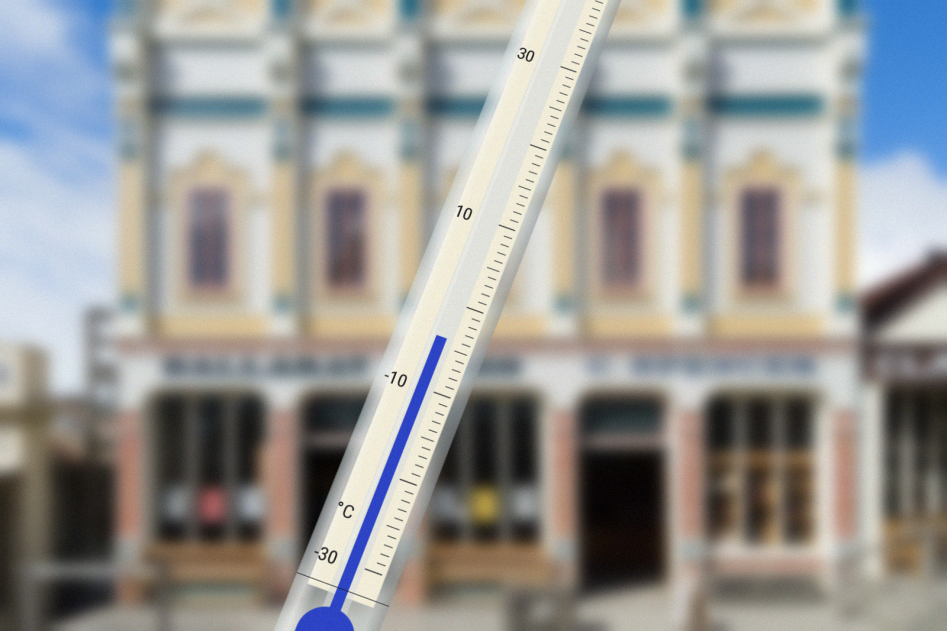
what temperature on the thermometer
-4 °C
